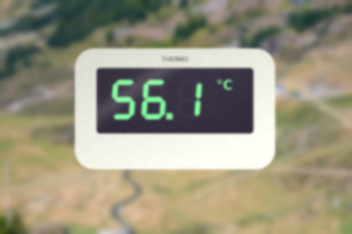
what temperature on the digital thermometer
56.1 °C
